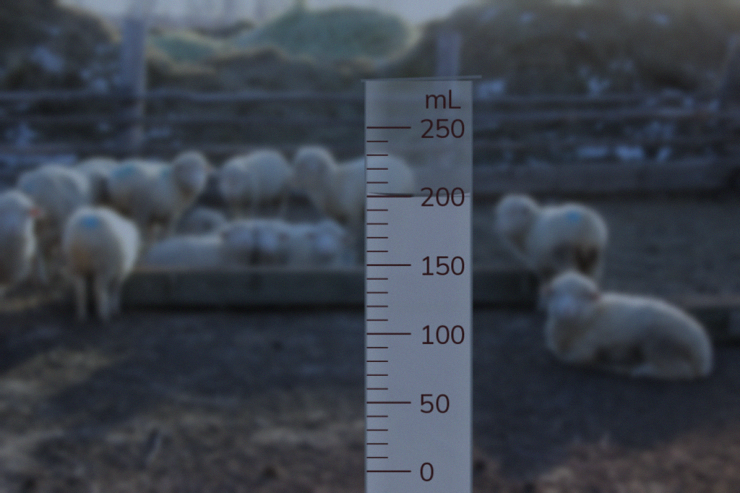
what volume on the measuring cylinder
200 mL
